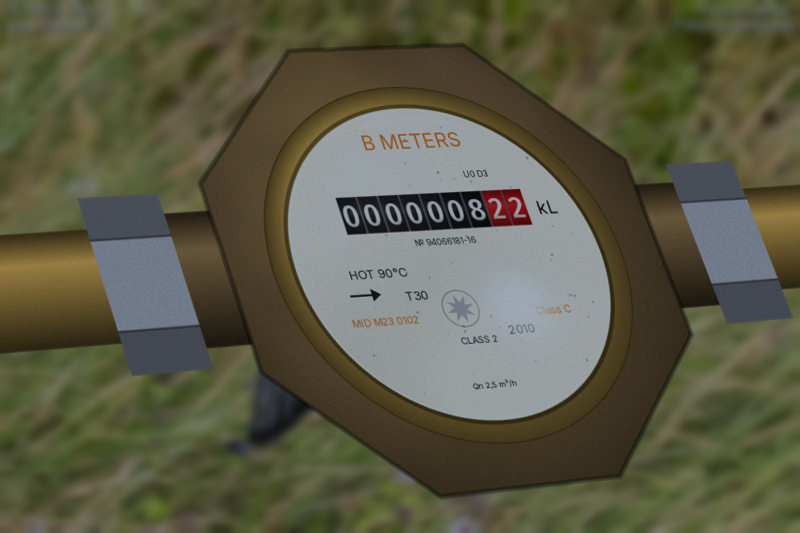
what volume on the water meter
8.22 kL
